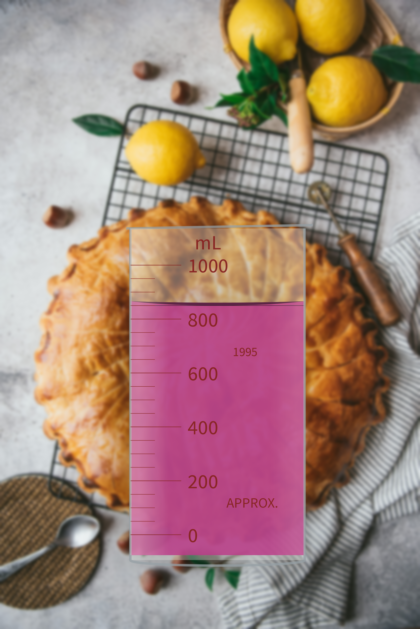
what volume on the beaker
850 mL
